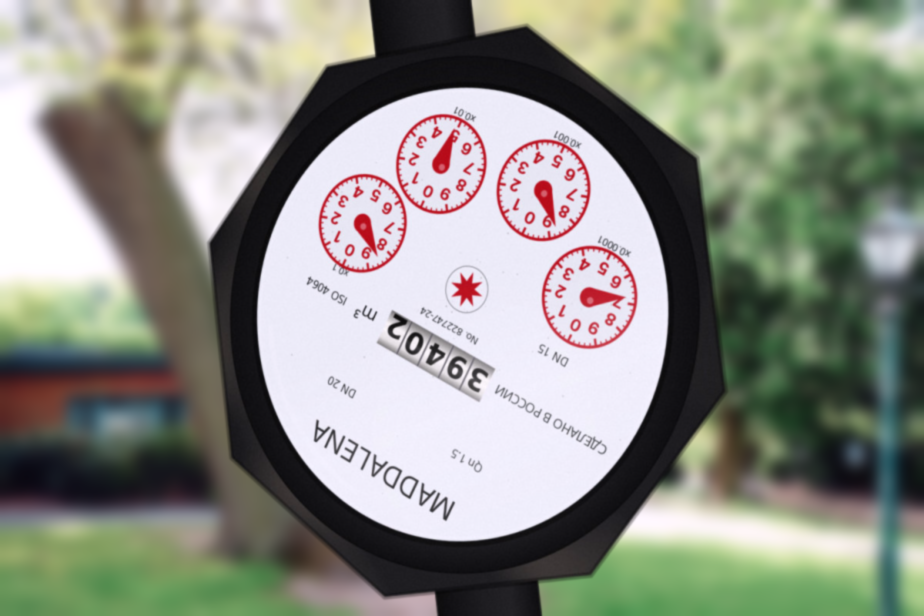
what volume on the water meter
39401.8486 m³
